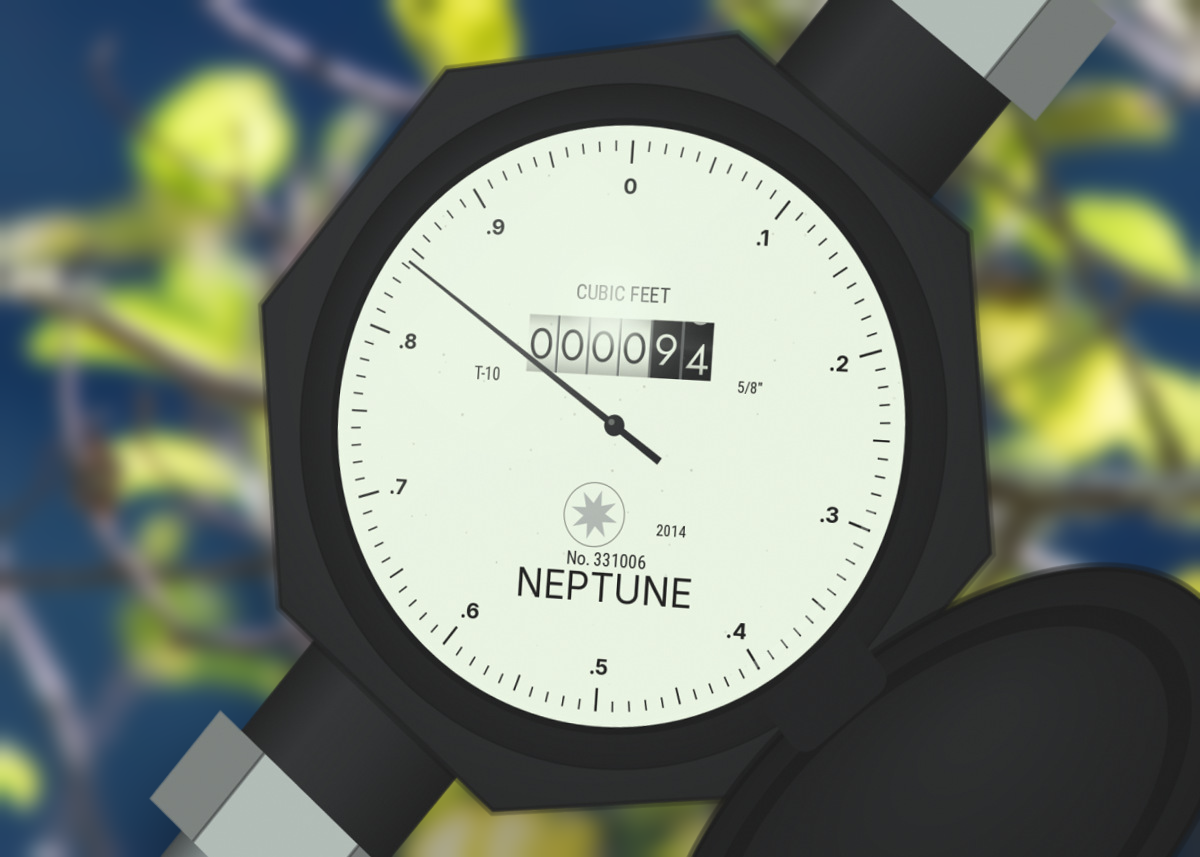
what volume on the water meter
93.84 ft³
